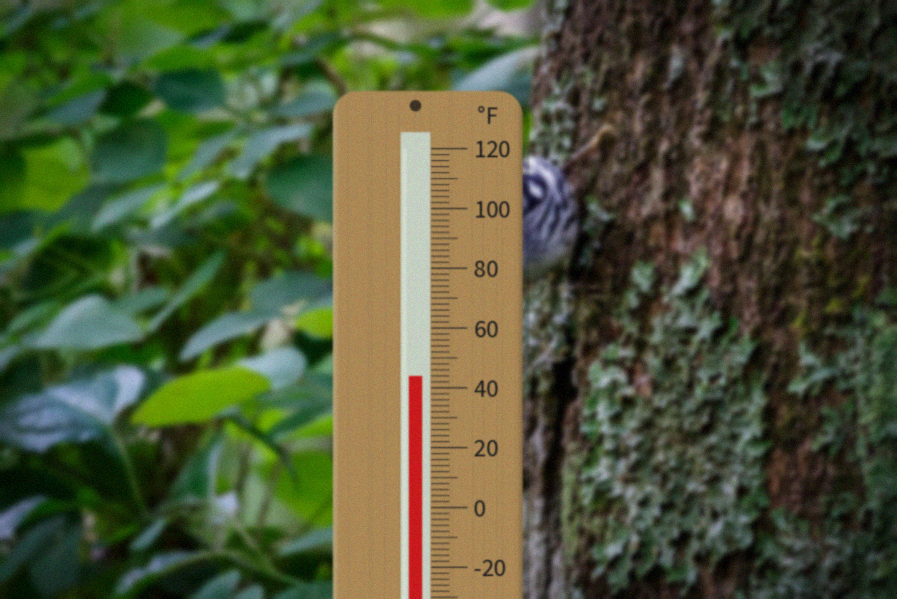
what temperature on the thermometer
44 °F
